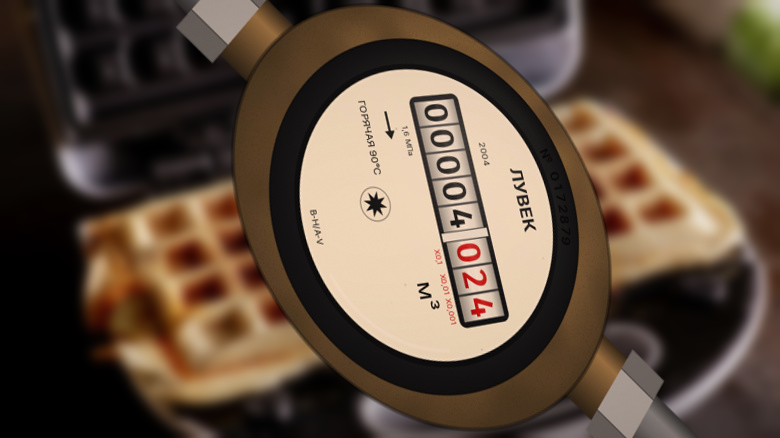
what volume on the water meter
4.024 m³
